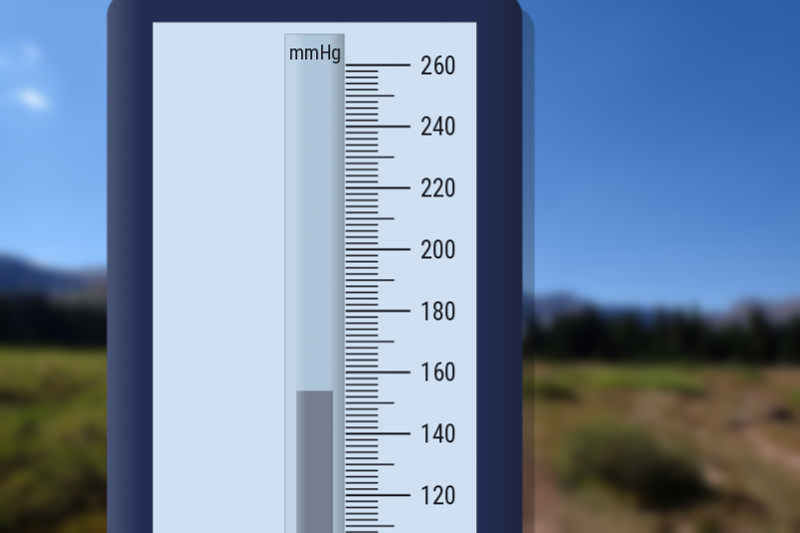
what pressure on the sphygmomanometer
154 mmHg
